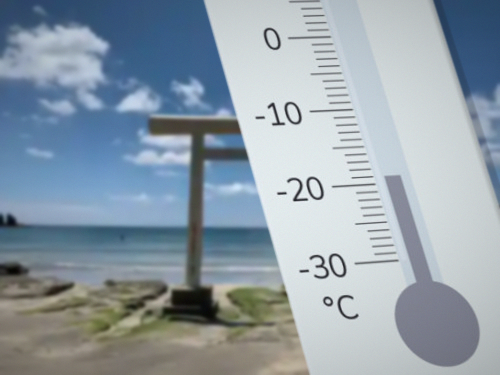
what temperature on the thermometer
-19 °C
